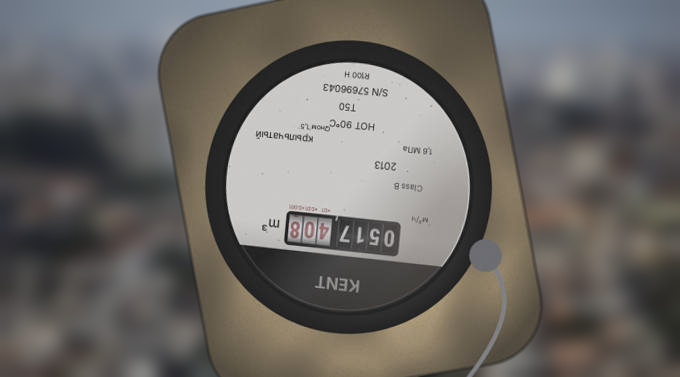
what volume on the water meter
517.408 m³
